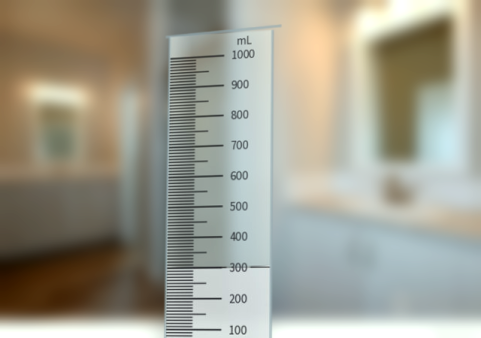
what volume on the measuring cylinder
300 mL
